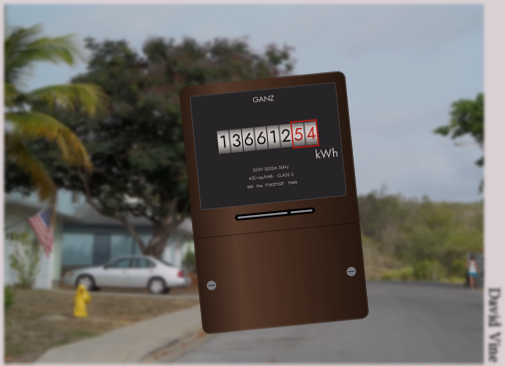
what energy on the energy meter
136612.54 kWh
